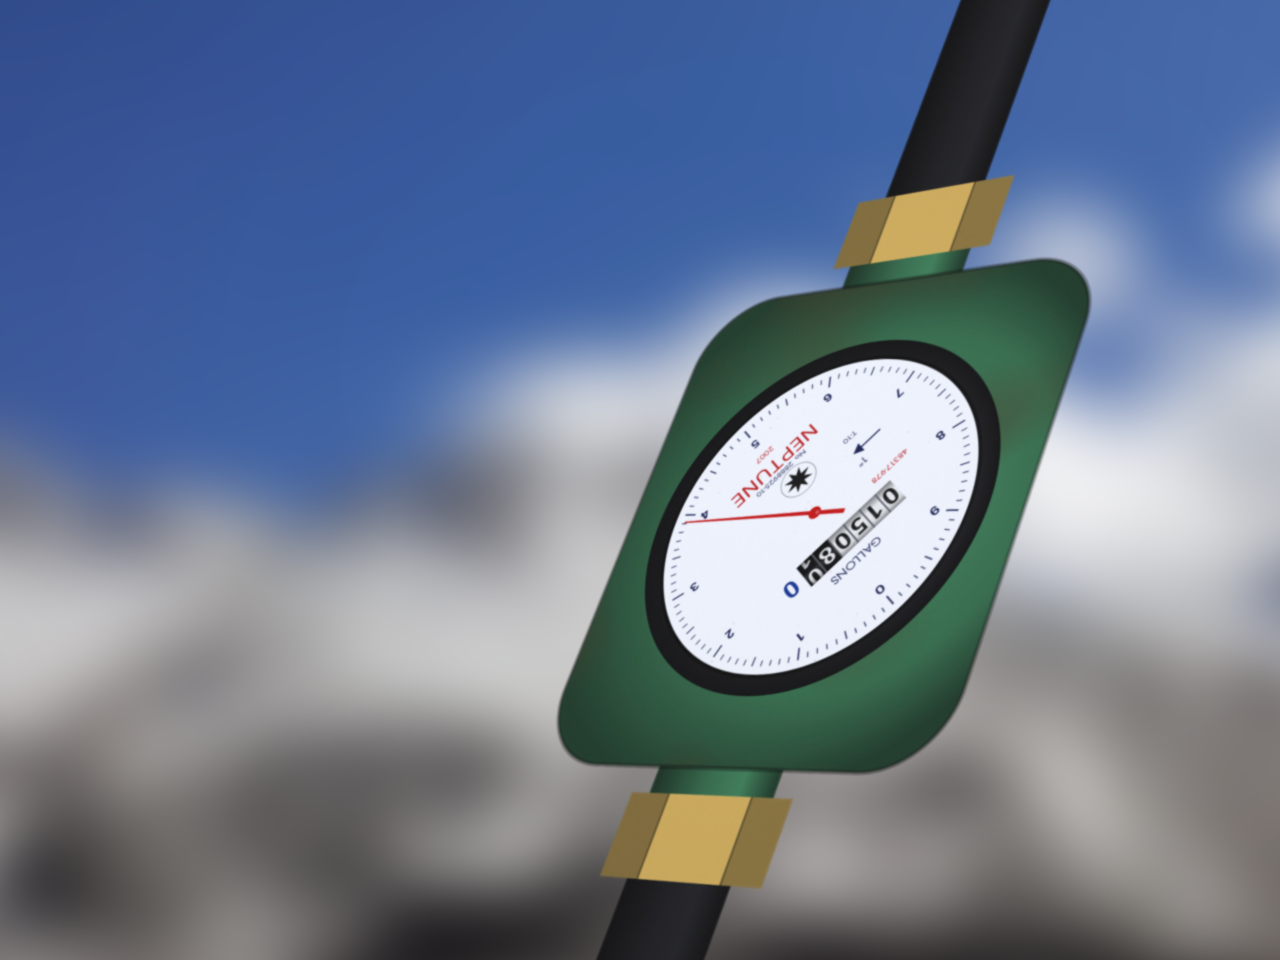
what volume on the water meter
150803.9 gal
